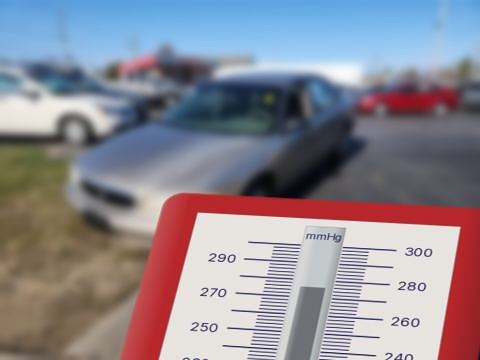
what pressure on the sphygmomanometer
276 mmHg
